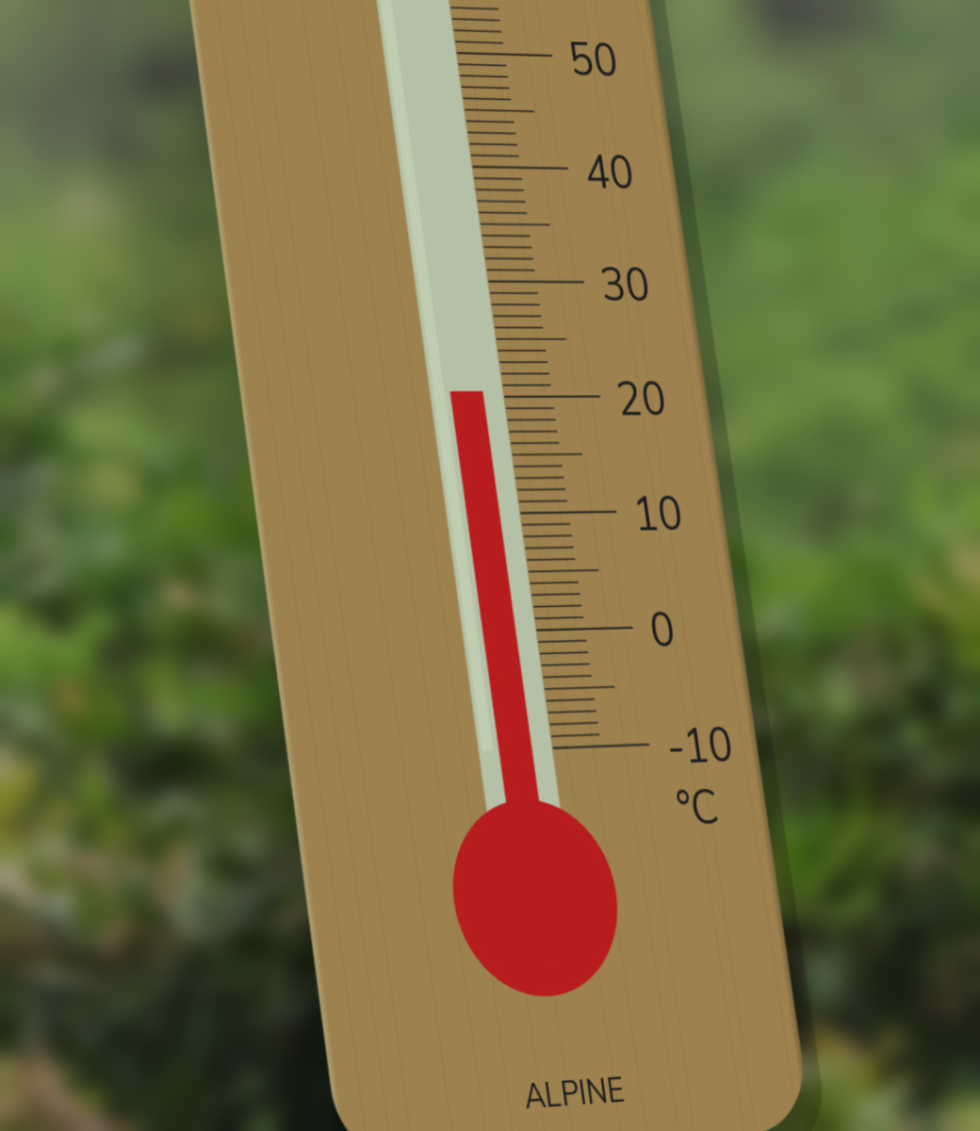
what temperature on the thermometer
20.5 °C
